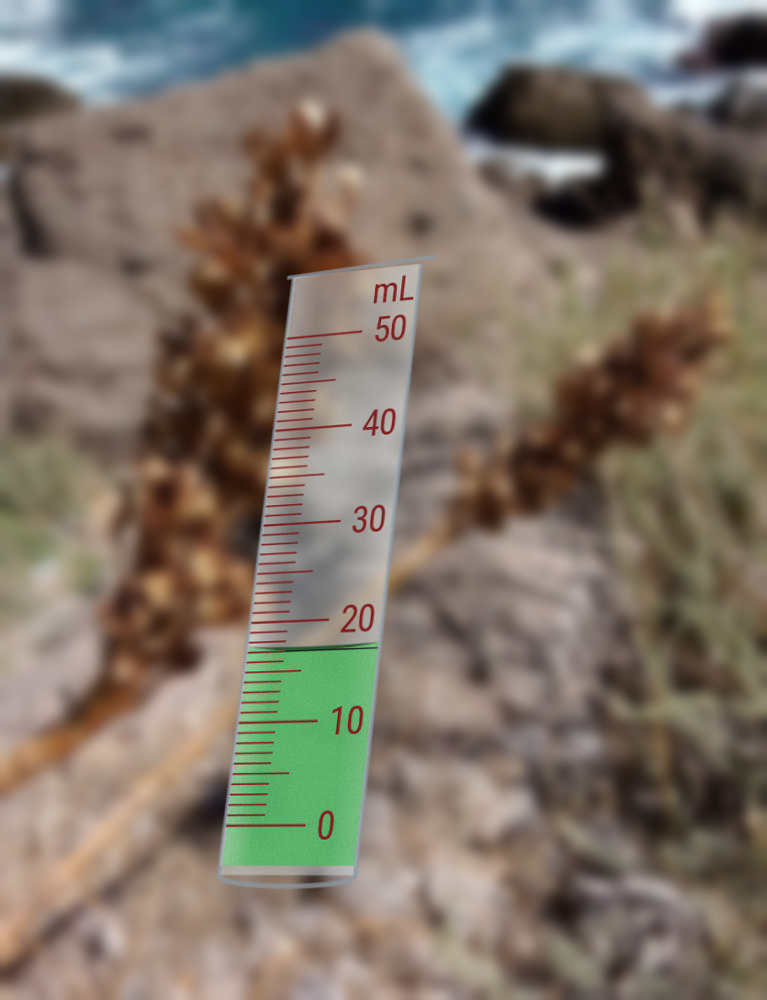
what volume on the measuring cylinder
17 mL
